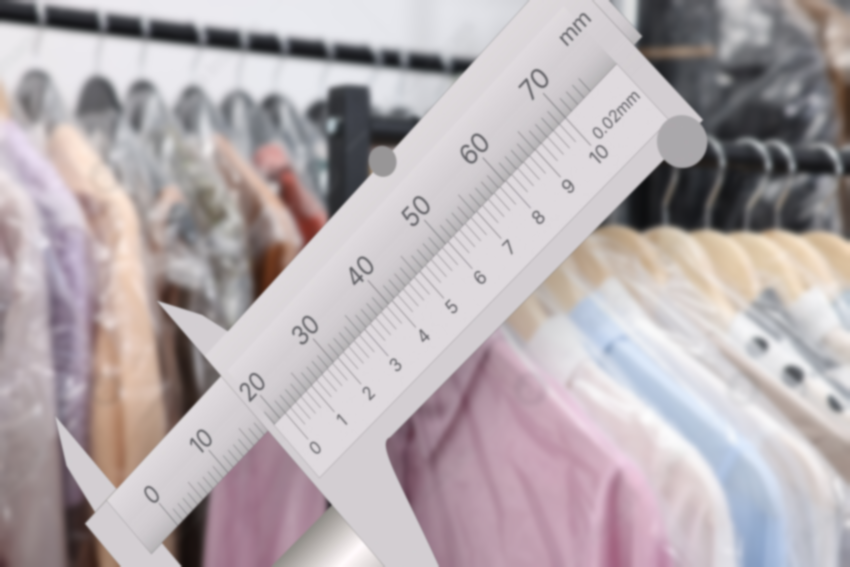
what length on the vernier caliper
21.0 mm
